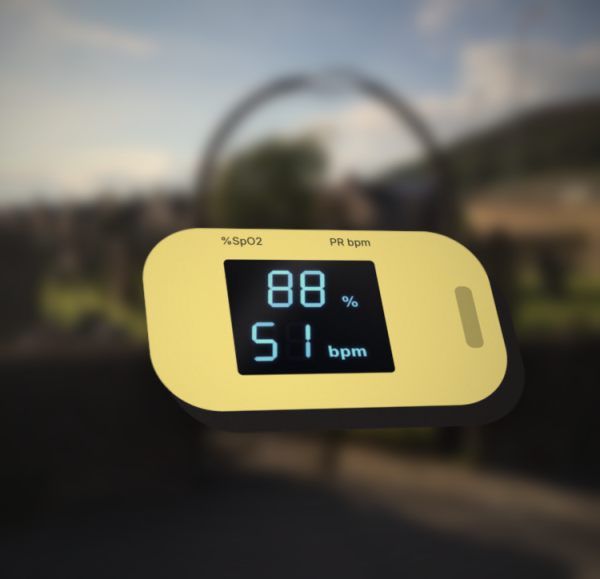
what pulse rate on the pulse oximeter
51 bpm
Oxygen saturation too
88 %
